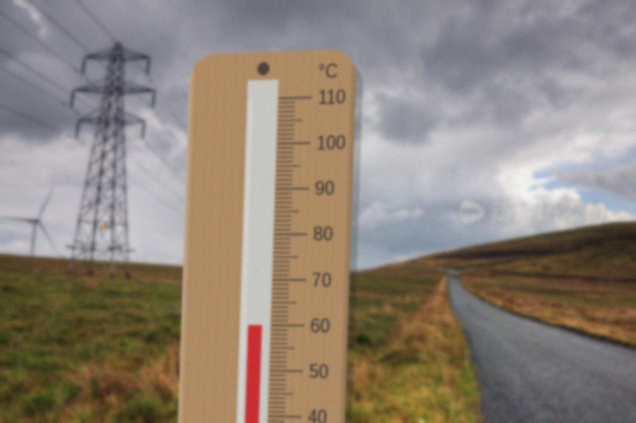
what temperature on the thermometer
60 °C
